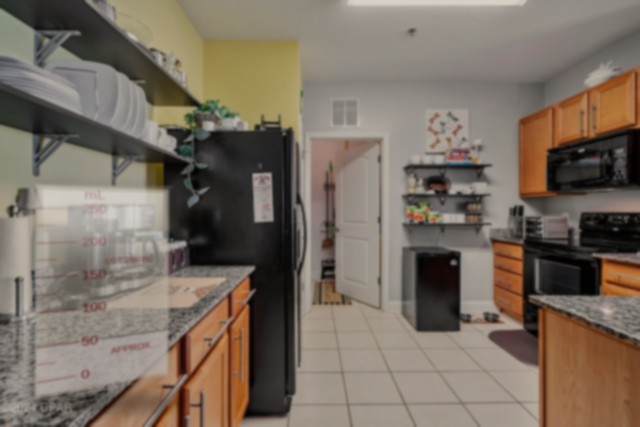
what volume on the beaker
50 mL
